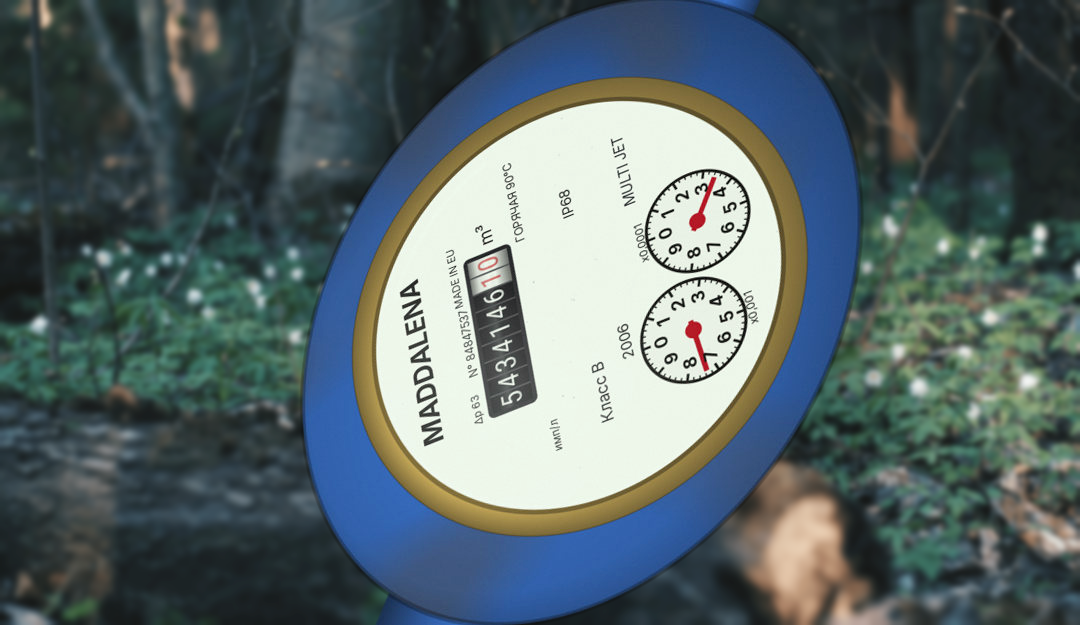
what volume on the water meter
5434146.1073 m³
